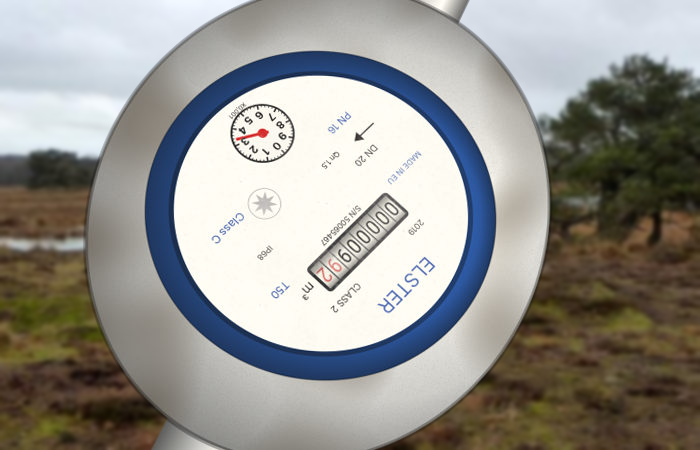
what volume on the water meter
9.923 m³
